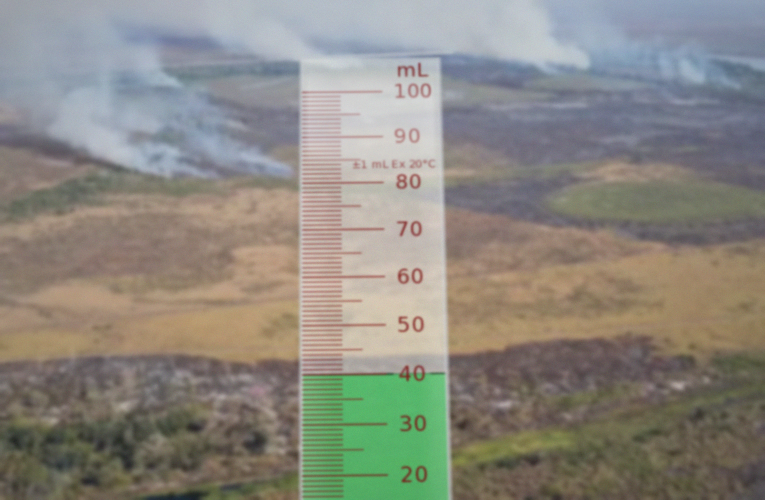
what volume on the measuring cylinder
40 mL
